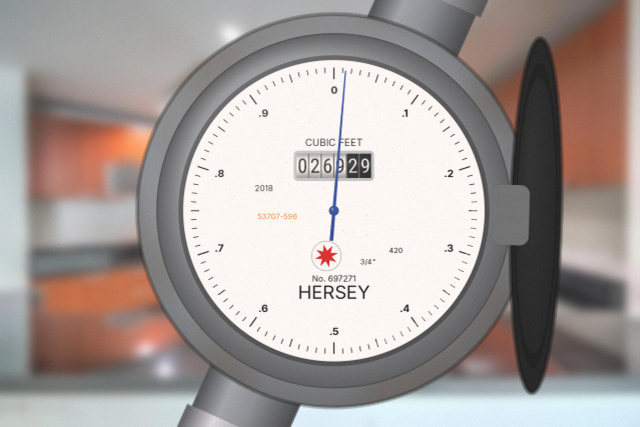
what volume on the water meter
26929.01 ft³
